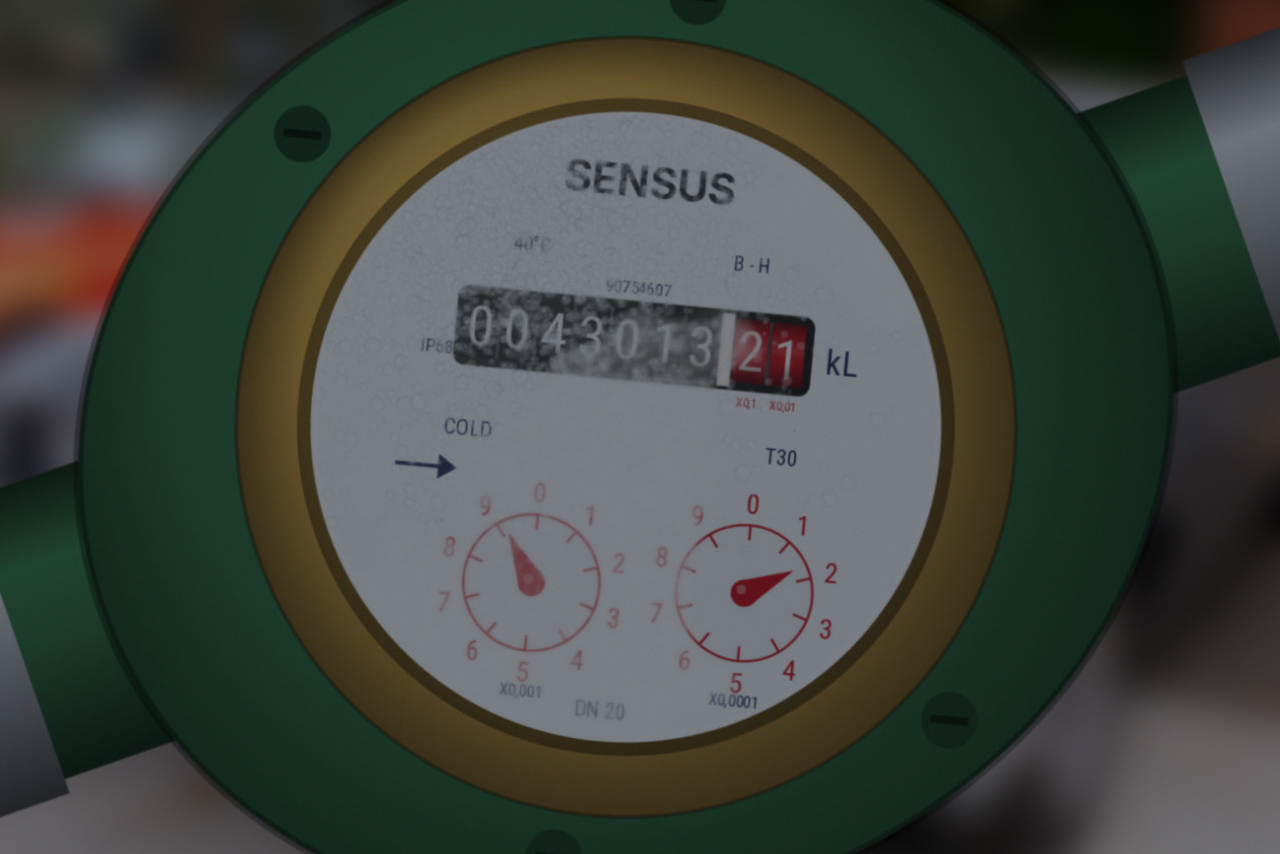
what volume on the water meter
43013.2091 kL
